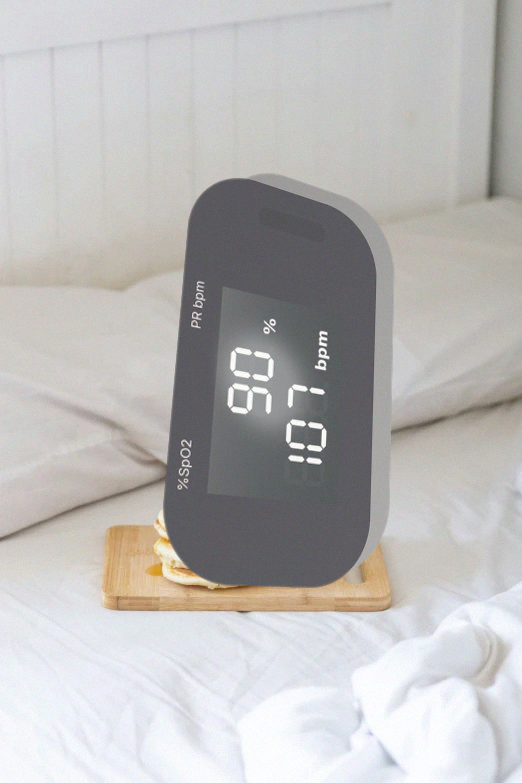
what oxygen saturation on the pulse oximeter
90 %
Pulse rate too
107 bpm
